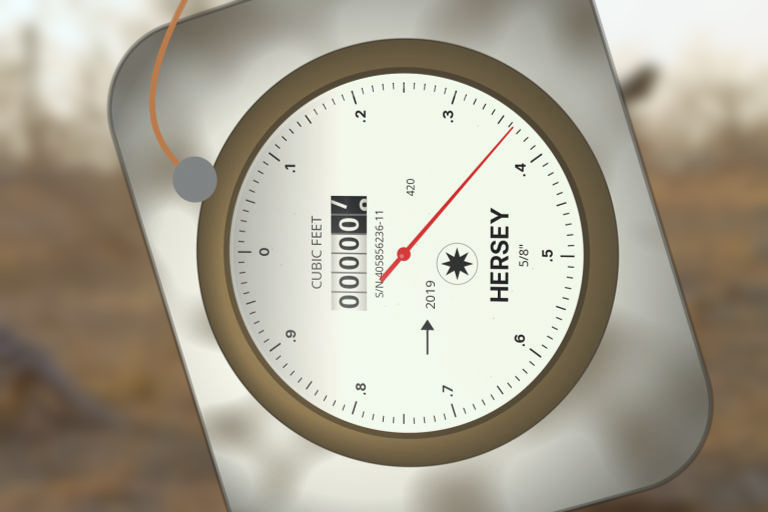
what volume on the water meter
7.36 ft³
